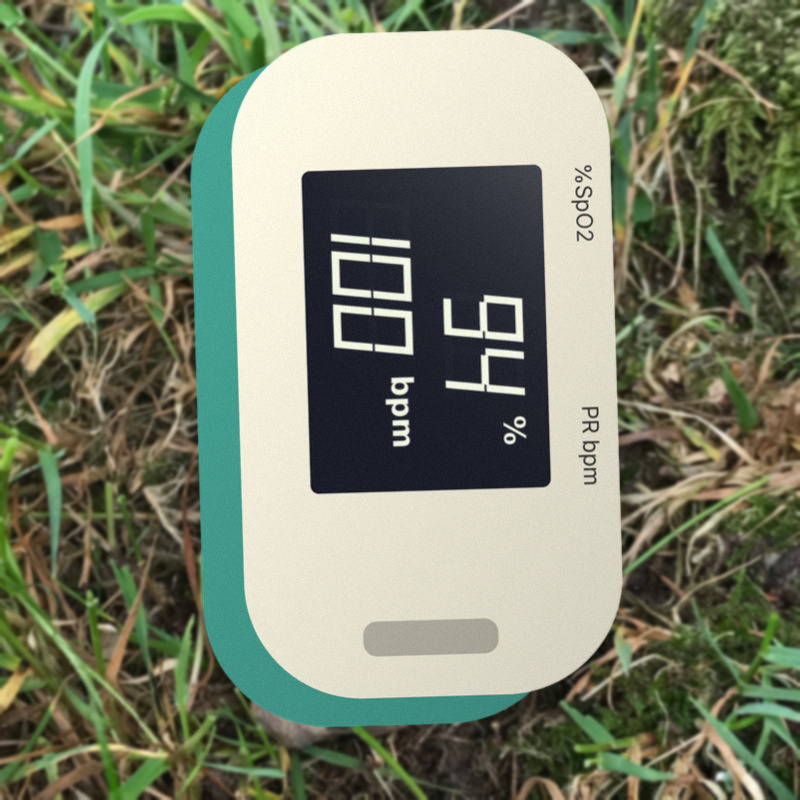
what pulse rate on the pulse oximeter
100 bpm
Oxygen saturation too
94 %
